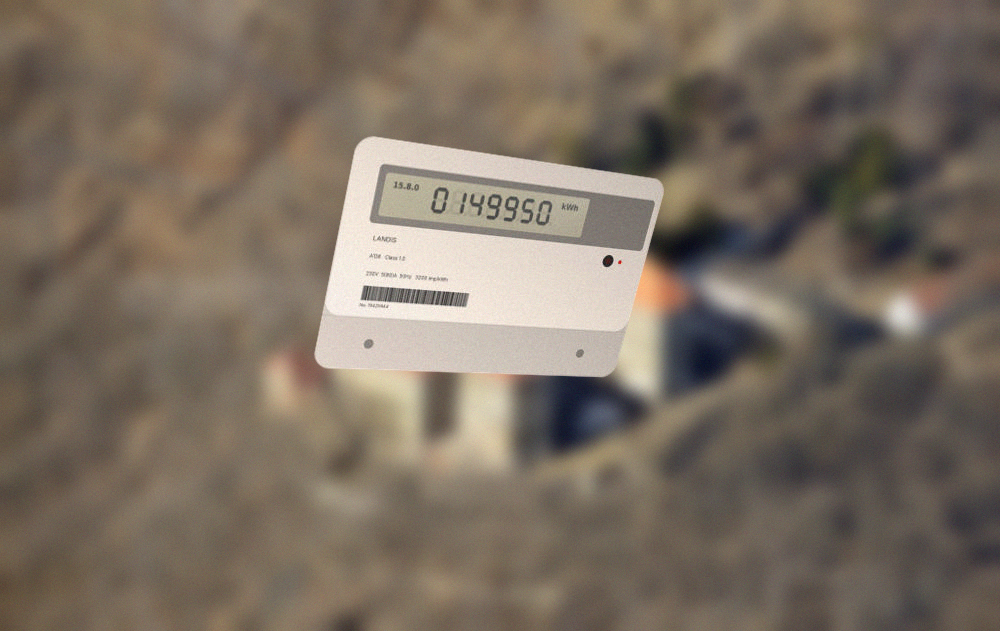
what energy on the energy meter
149950 kWh
